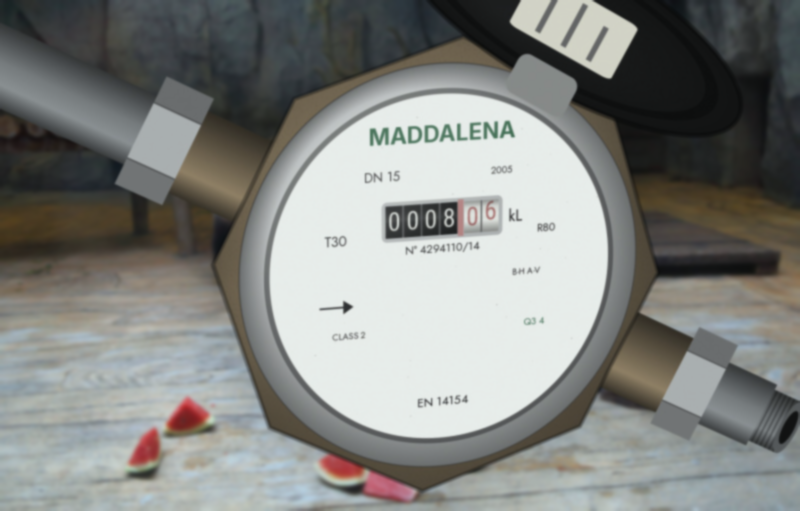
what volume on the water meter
8.06 kL
